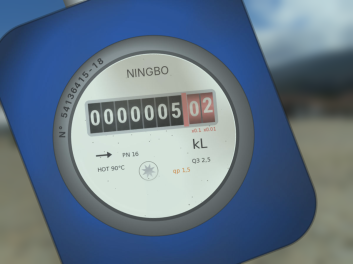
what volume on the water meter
5.02 kL
